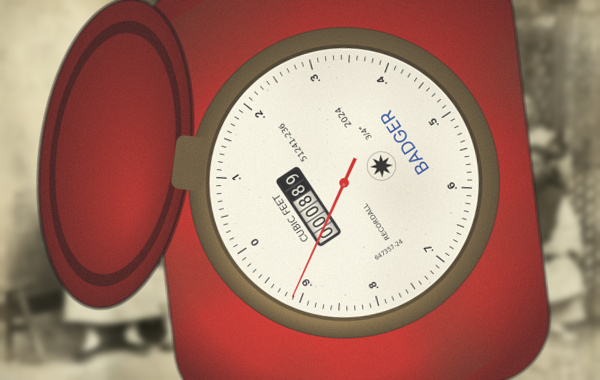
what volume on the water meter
888.91 ft³
